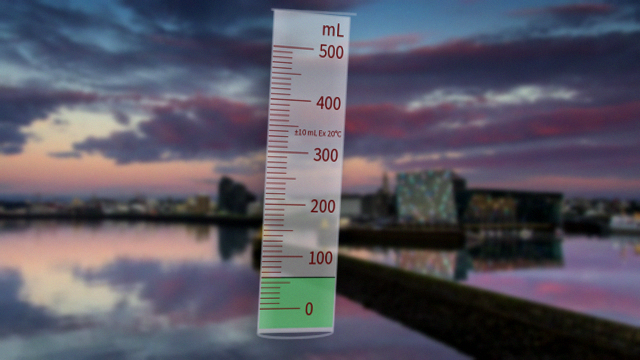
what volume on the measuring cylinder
60 mL
